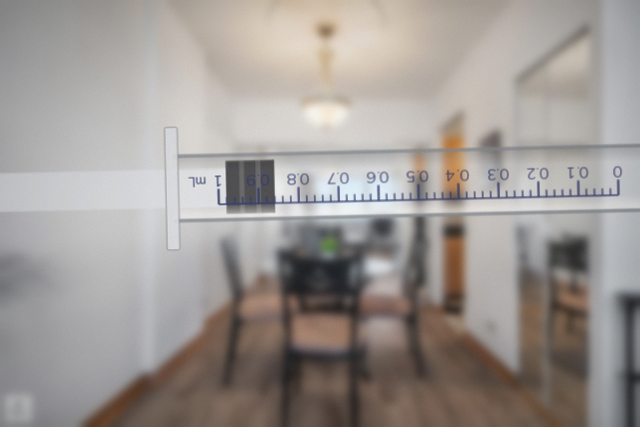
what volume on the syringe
0.86 mL
